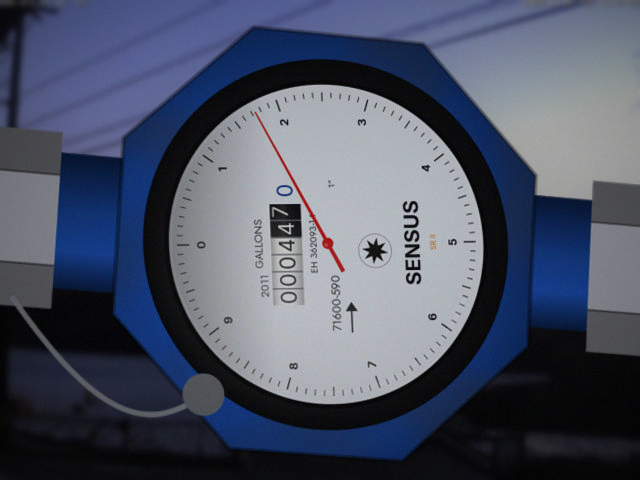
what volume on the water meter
4471.7 gal
